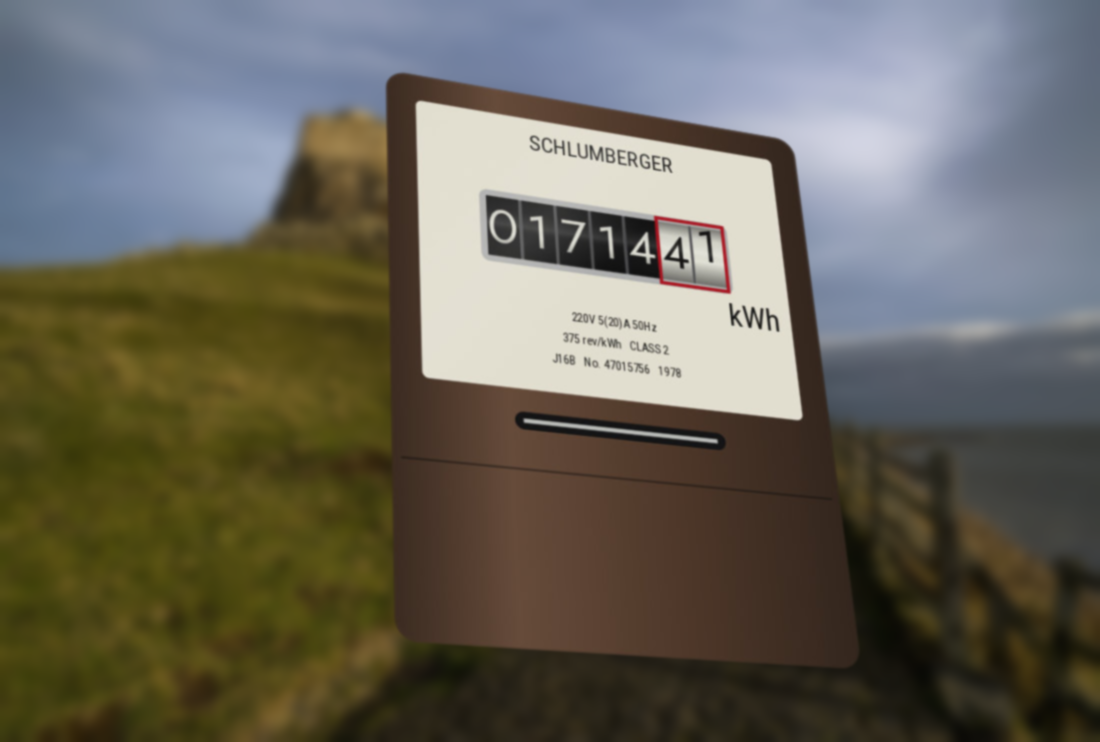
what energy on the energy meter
1714.41 kWh
